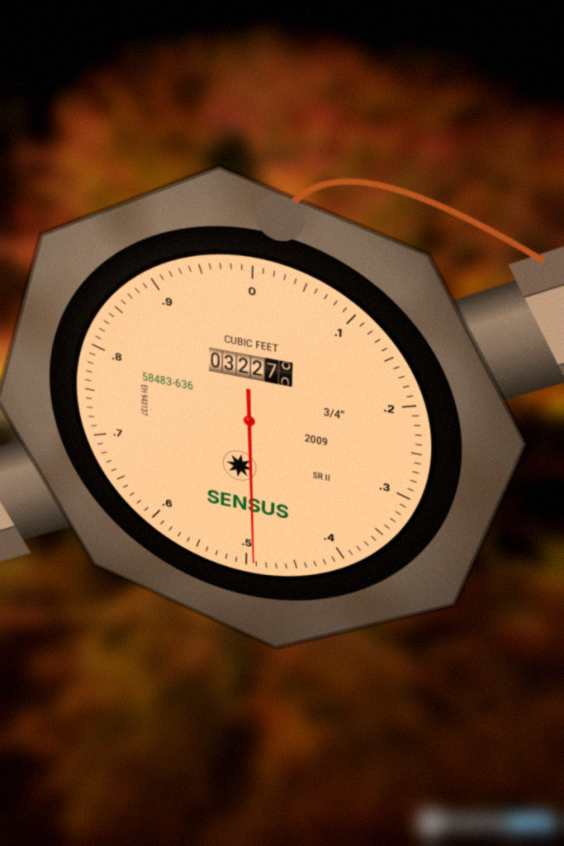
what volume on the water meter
32278.49 ft³
